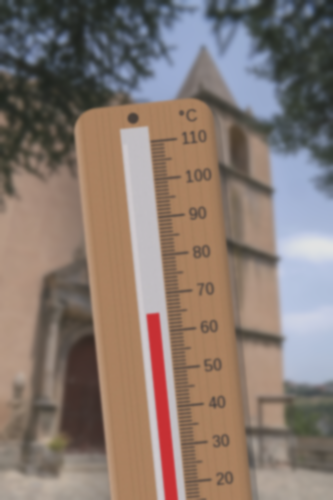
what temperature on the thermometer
65 °C
